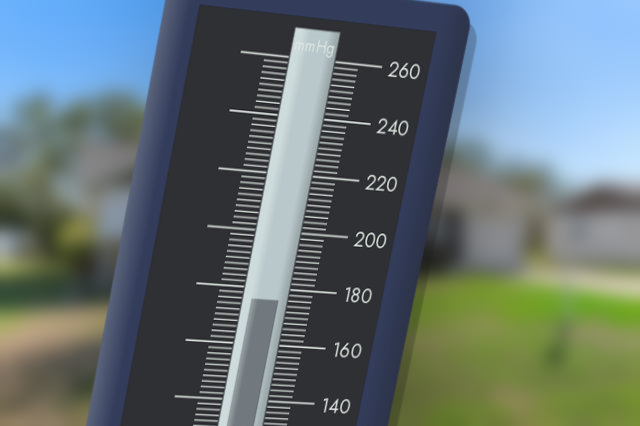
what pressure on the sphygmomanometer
176 mmHg
